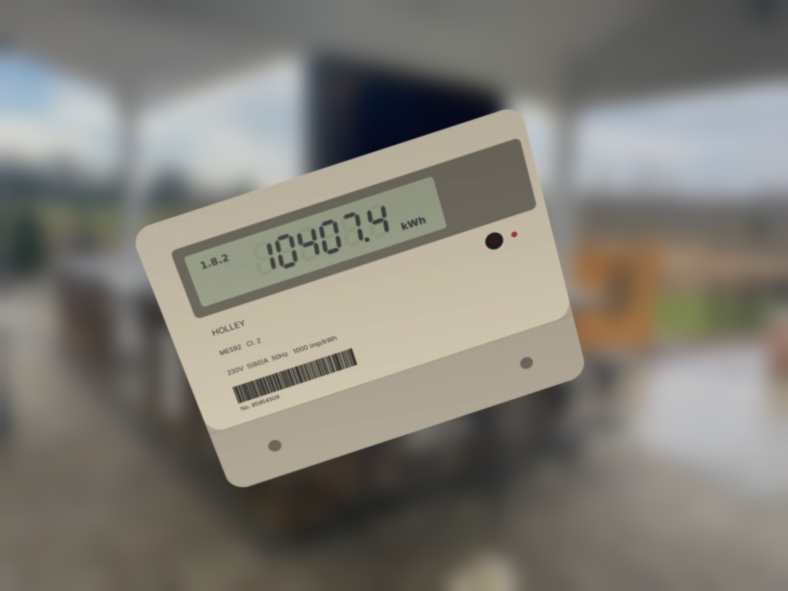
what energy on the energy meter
10407.4 kWh
